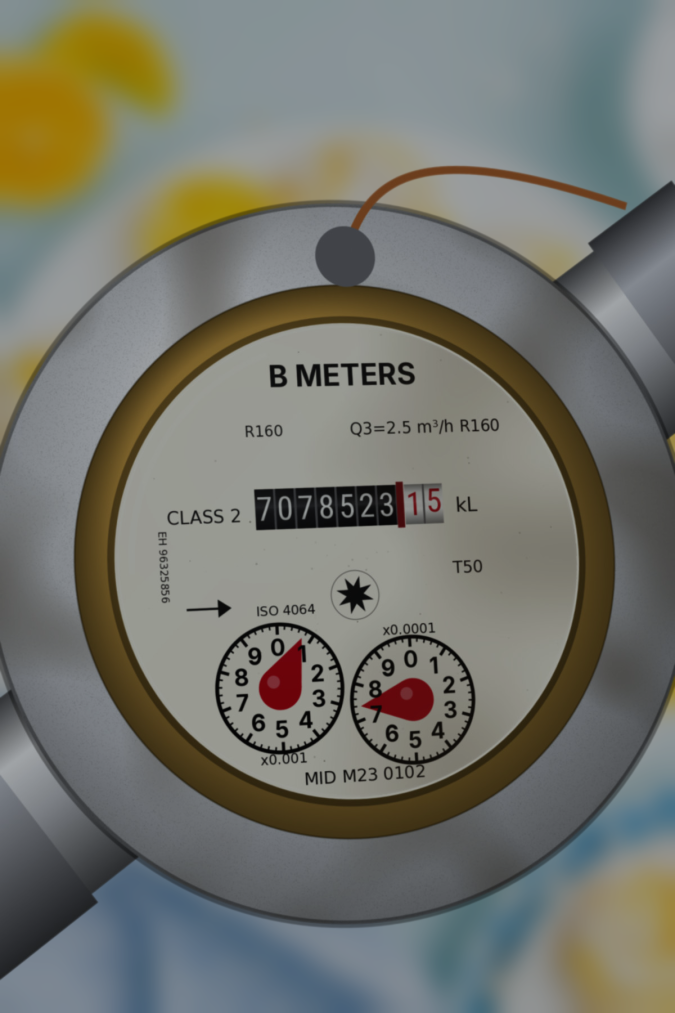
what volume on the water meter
7078523.1507 kL
